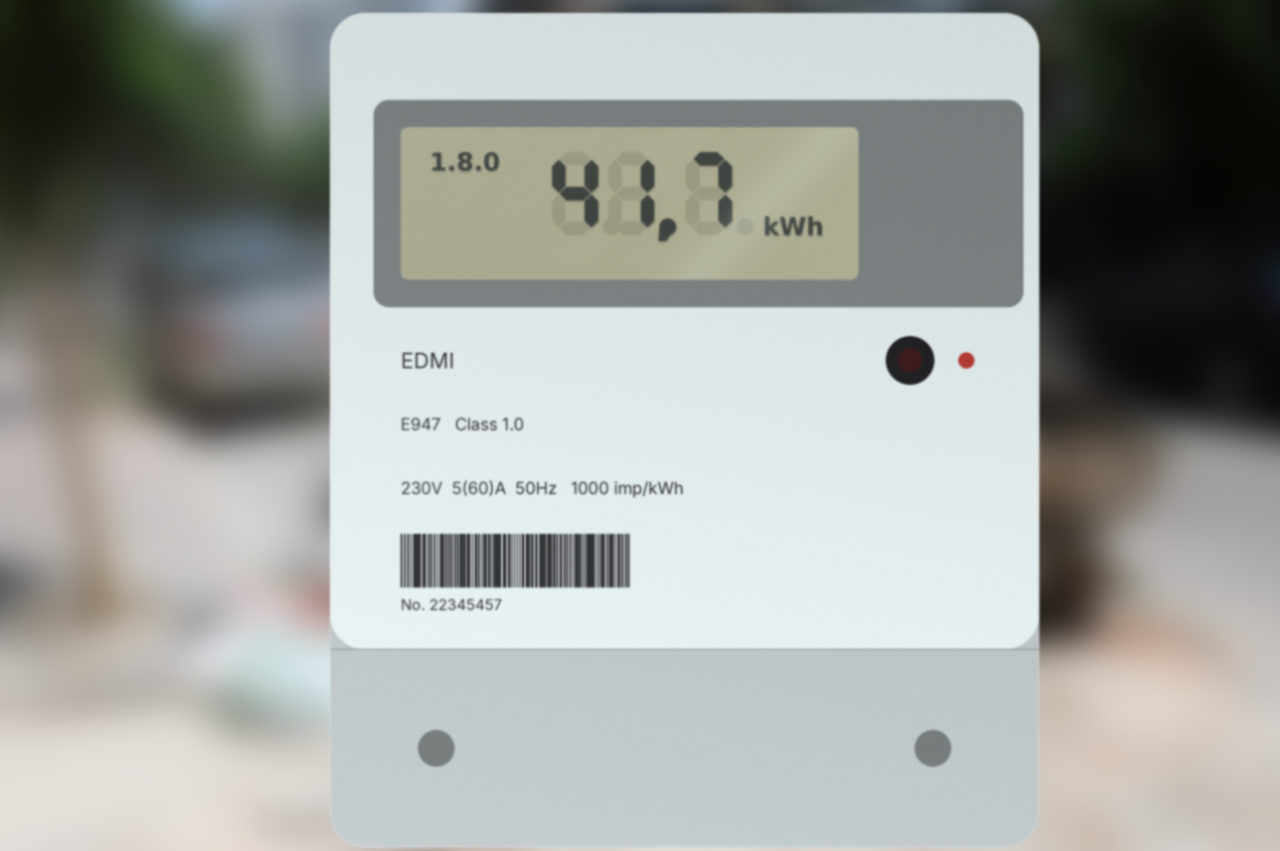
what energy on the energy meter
41.7 kWh
